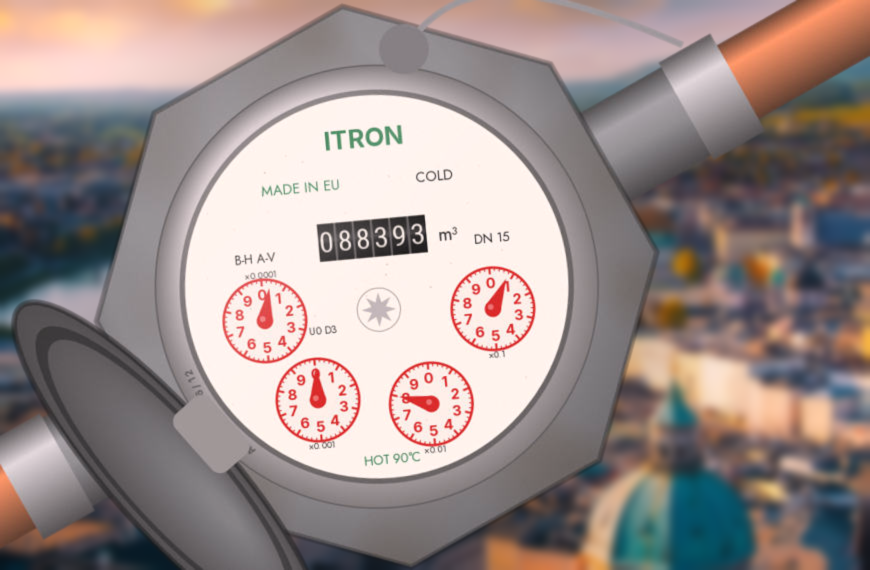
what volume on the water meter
88393.0800 m³
